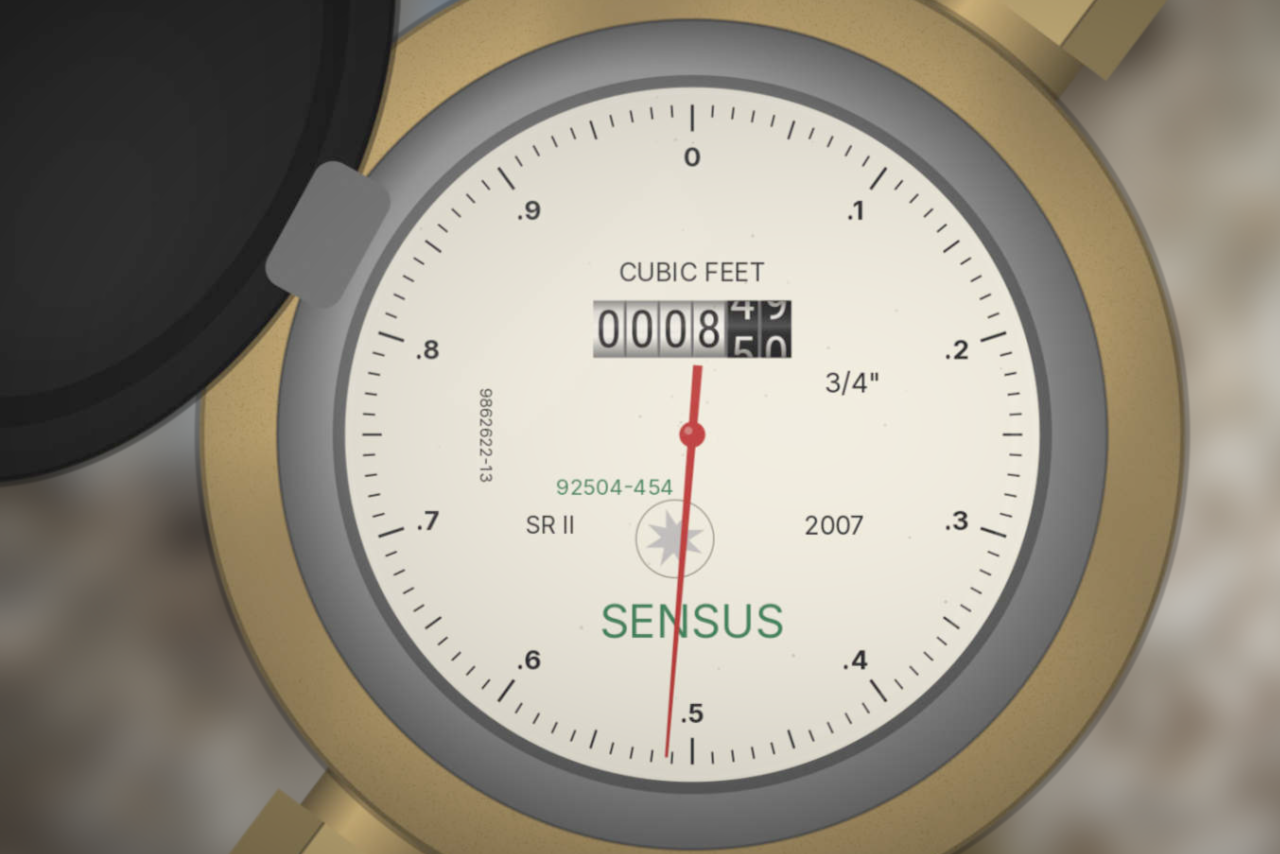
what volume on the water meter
849.51 ft³
